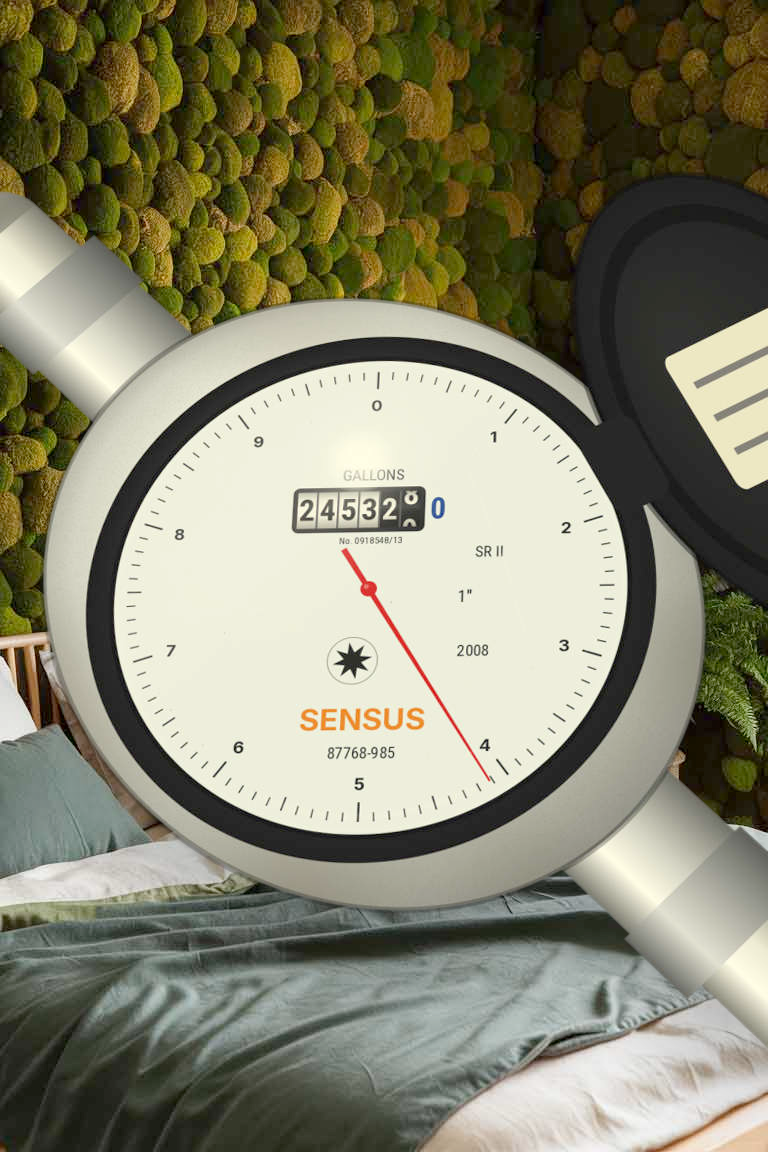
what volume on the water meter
2453284.1 gal
